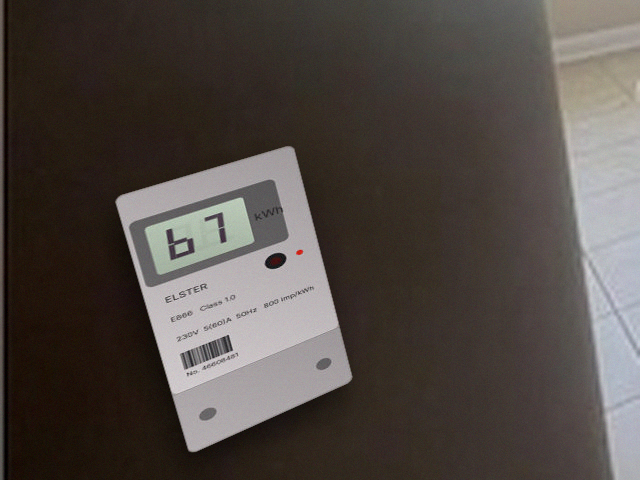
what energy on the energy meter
67 kWh
